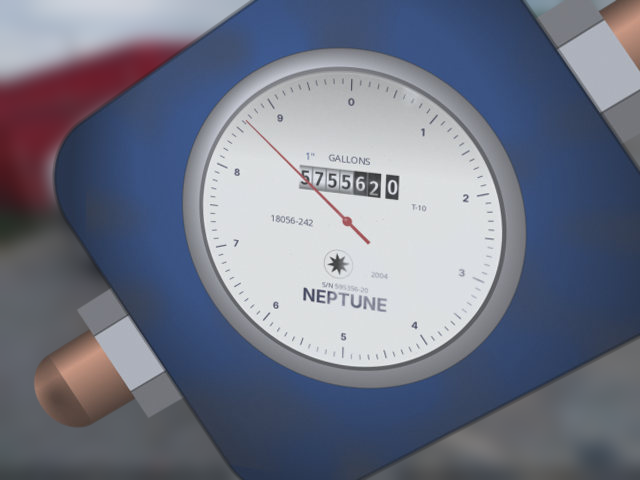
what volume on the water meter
5755618.6 gal
